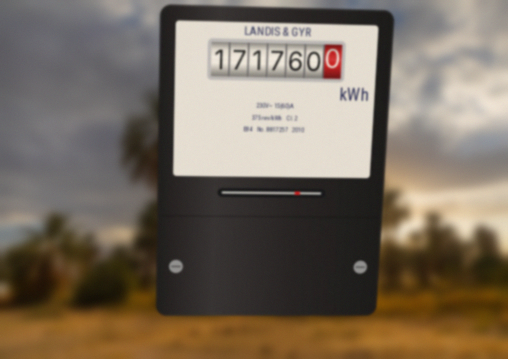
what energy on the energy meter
171760.0 kWh
